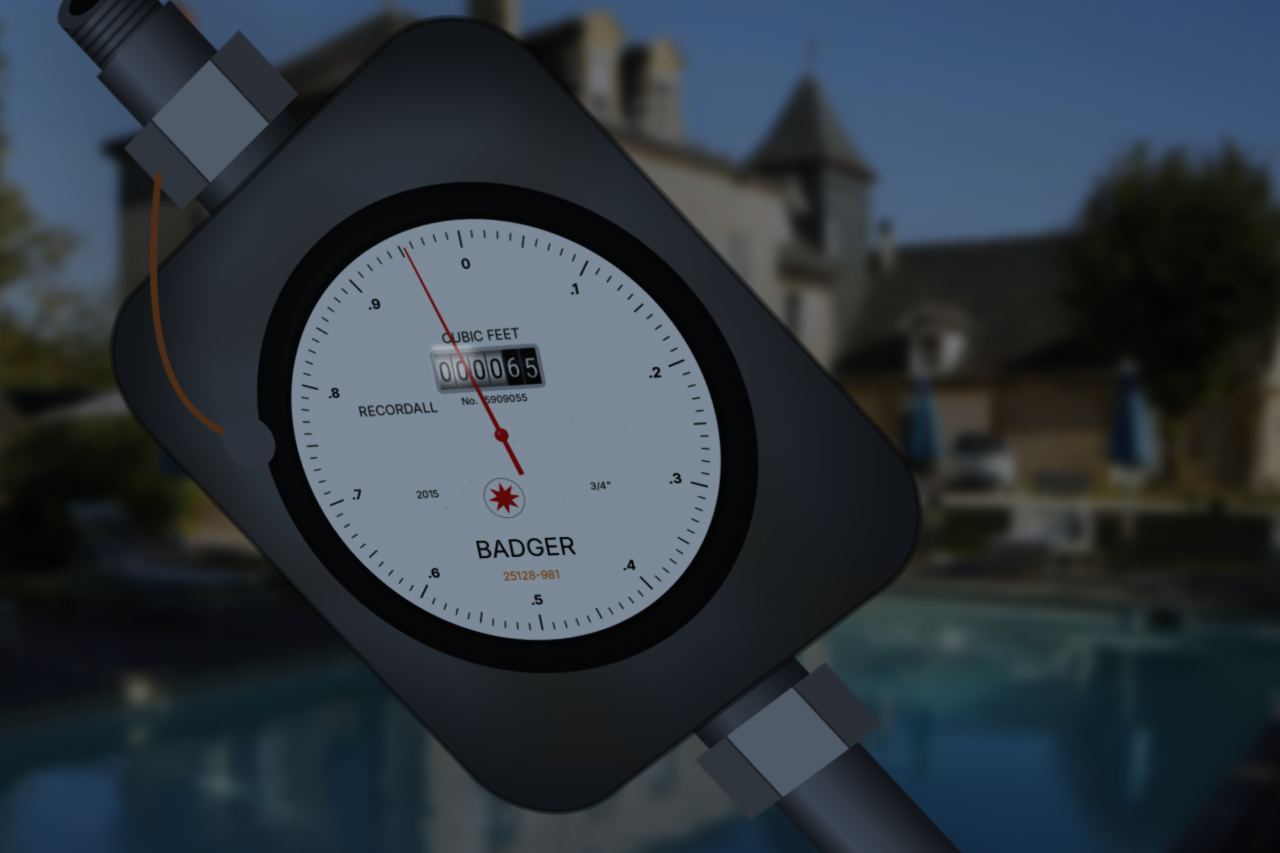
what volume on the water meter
64.95 ft³
